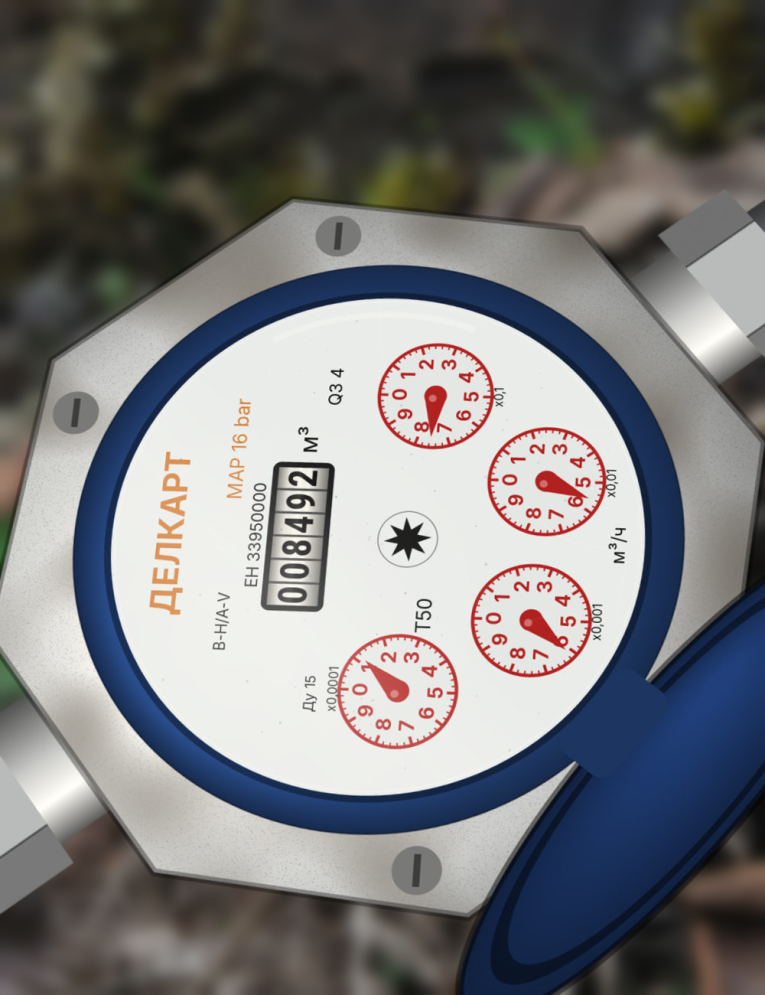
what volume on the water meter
8492.7561 m³
